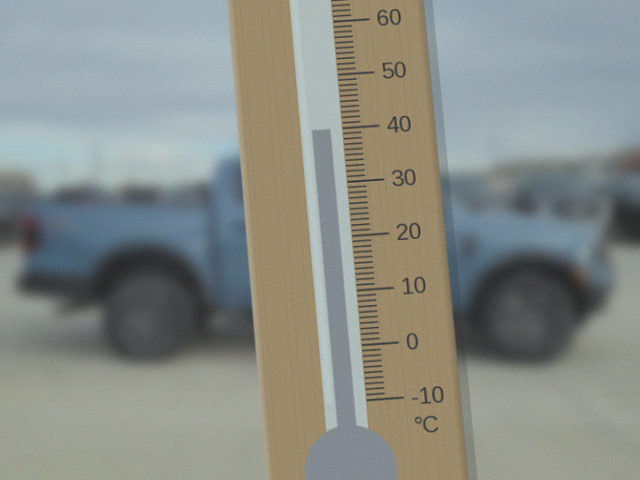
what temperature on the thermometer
40 °C
